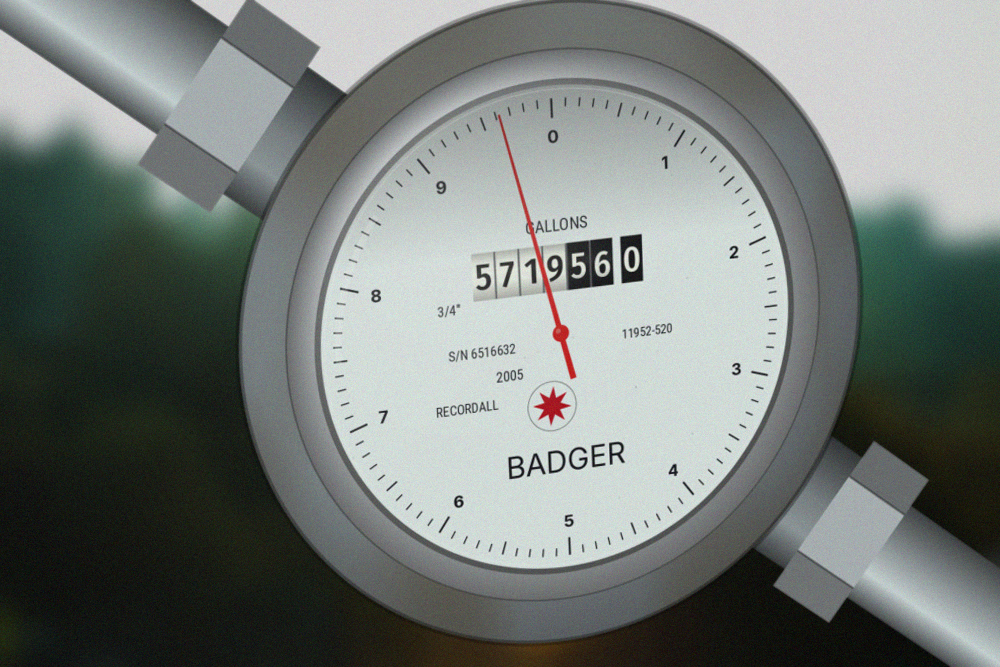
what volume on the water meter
5719559.6 gal
